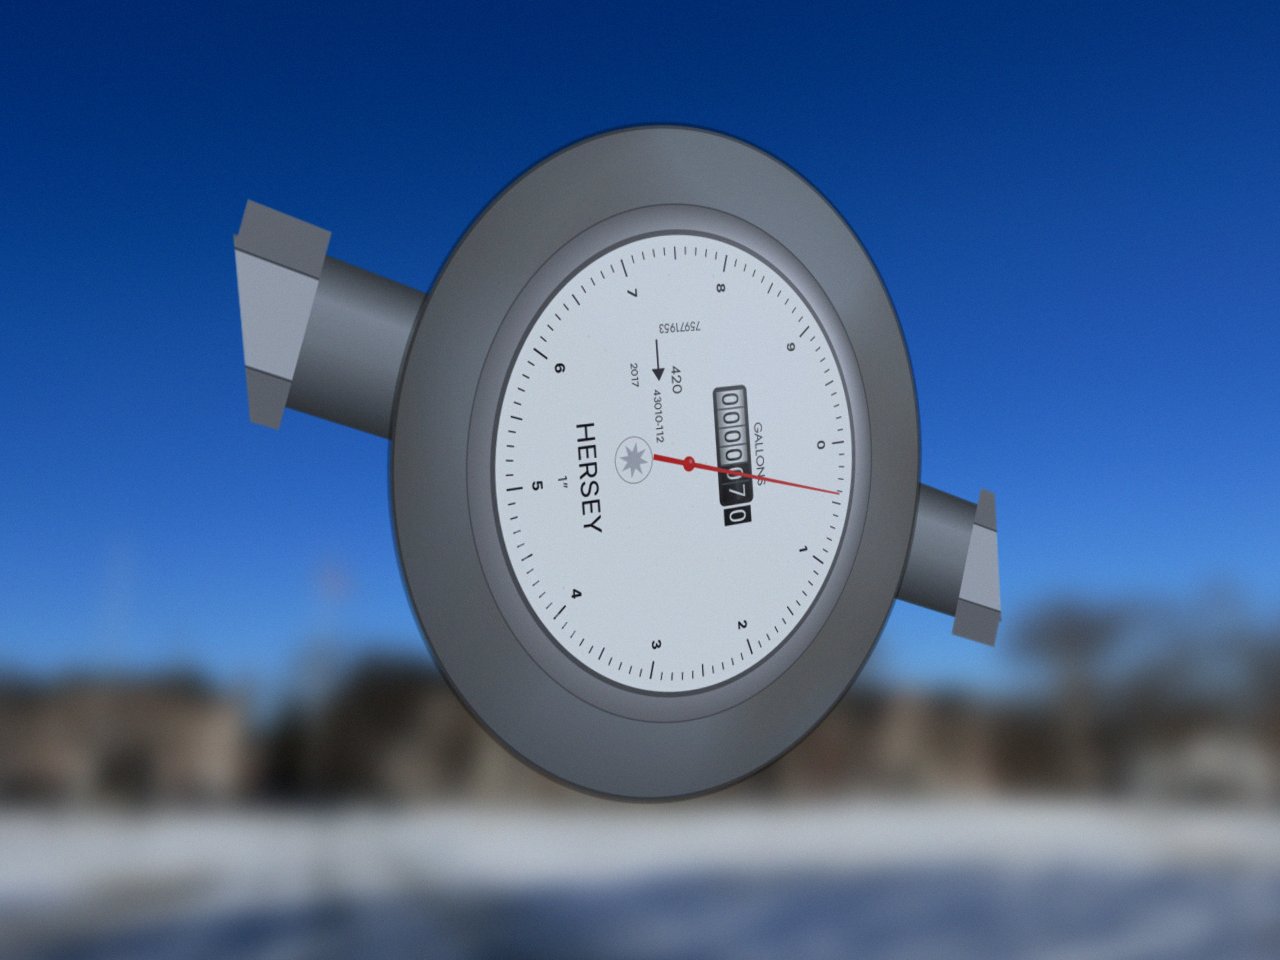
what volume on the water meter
70.4 gal
